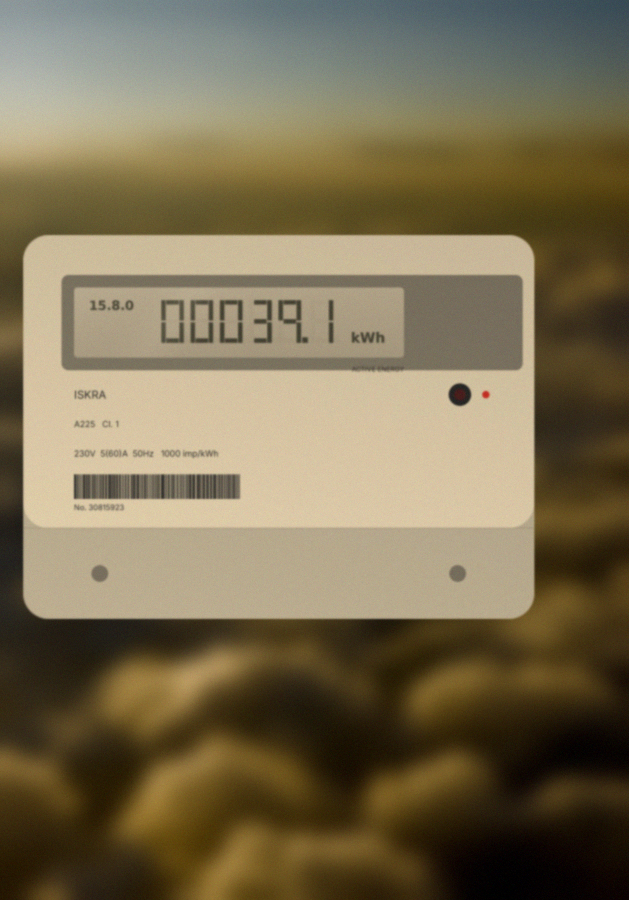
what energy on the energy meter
39.1 kWh
